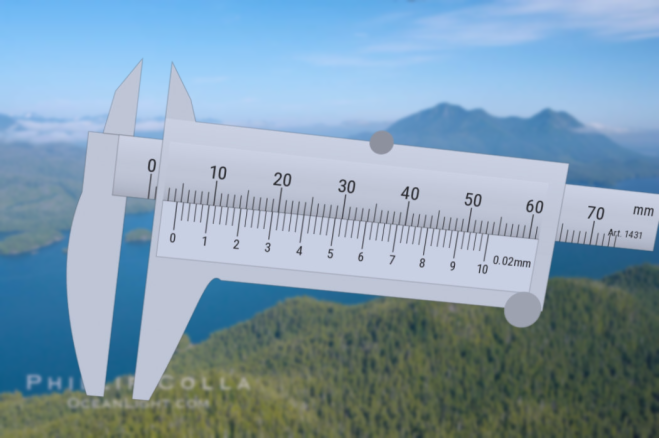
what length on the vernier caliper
4.4 mm
